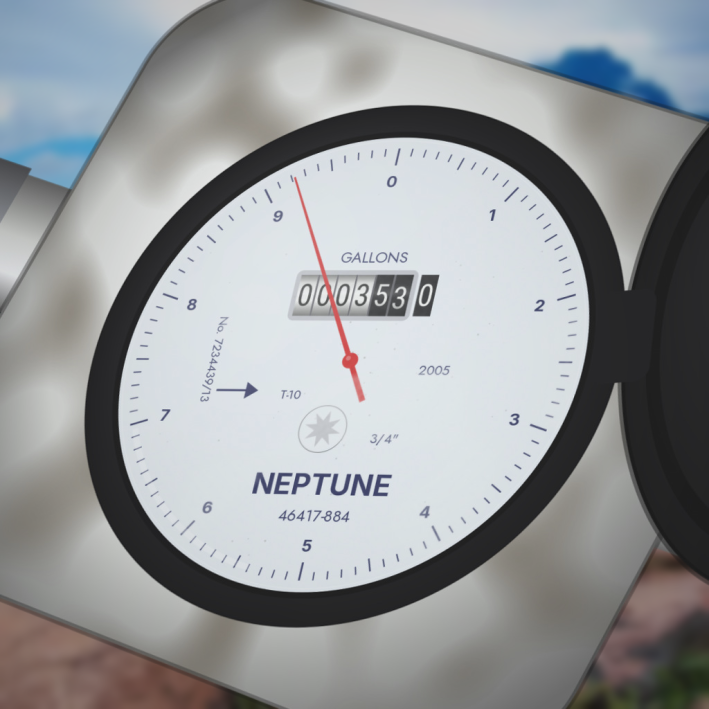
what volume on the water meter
3529.2 gal
